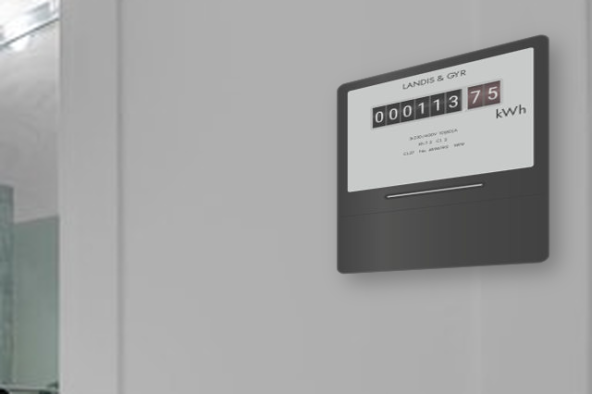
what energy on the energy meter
113.75 kWh
